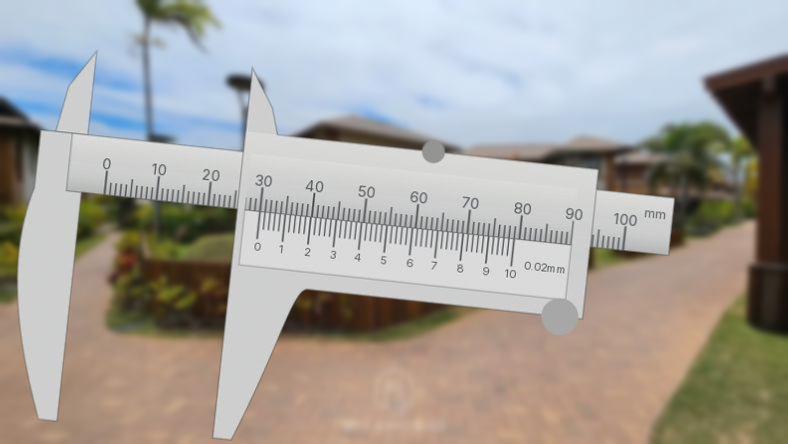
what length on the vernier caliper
30.0 mm
